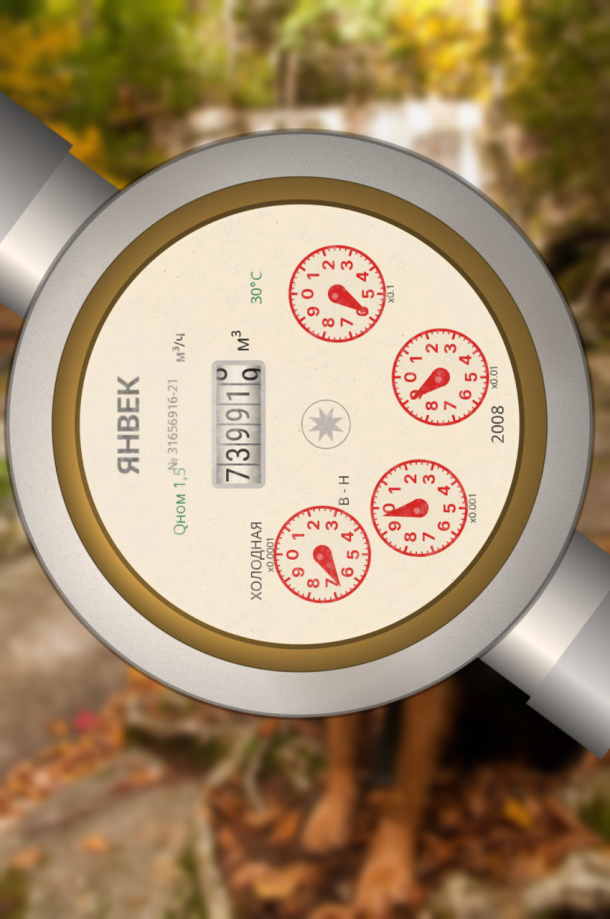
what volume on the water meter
739918.5896 m³
